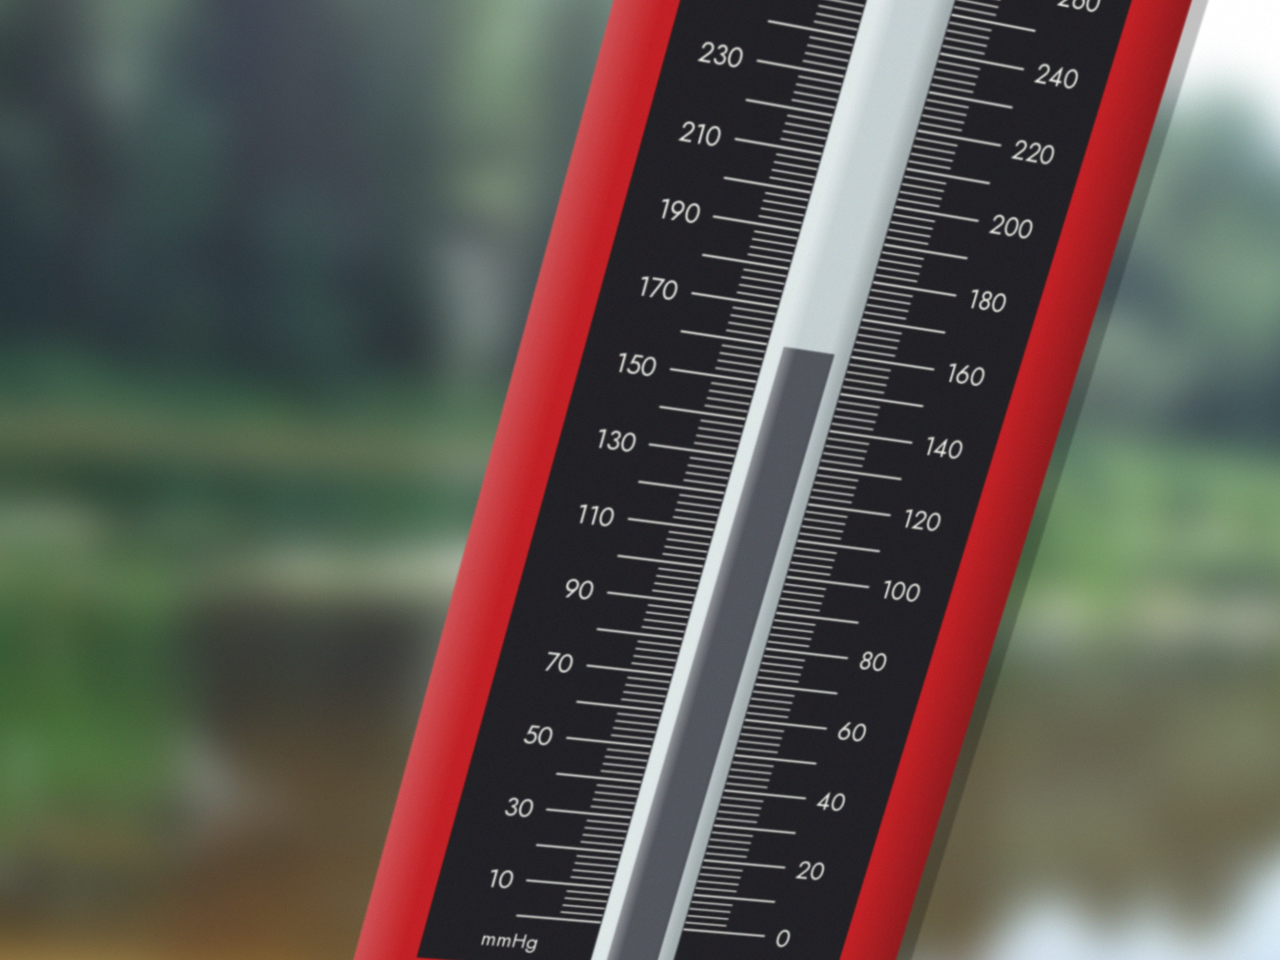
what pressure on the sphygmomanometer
160 mmHg
